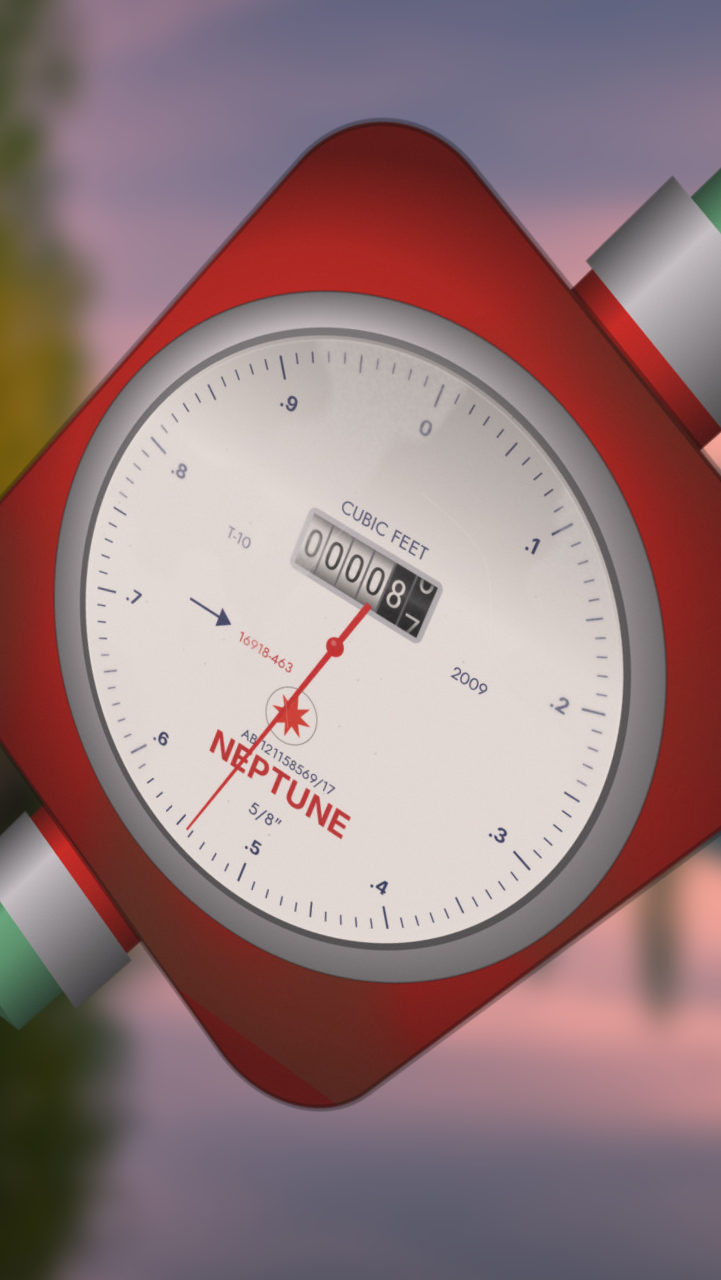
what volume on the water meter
86.54 ft³
